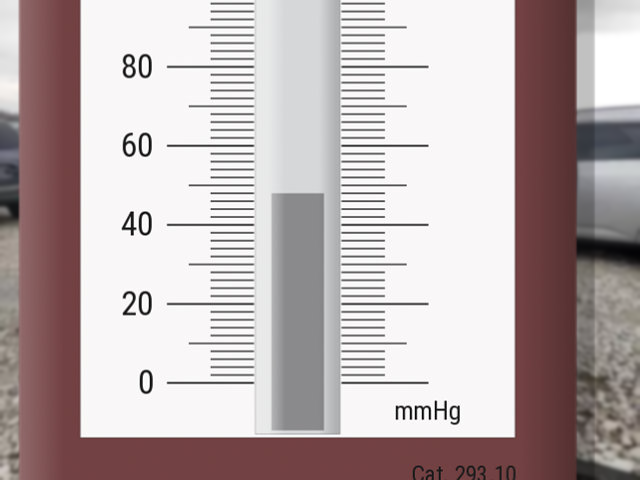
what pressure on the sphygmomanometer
48 mmHg
